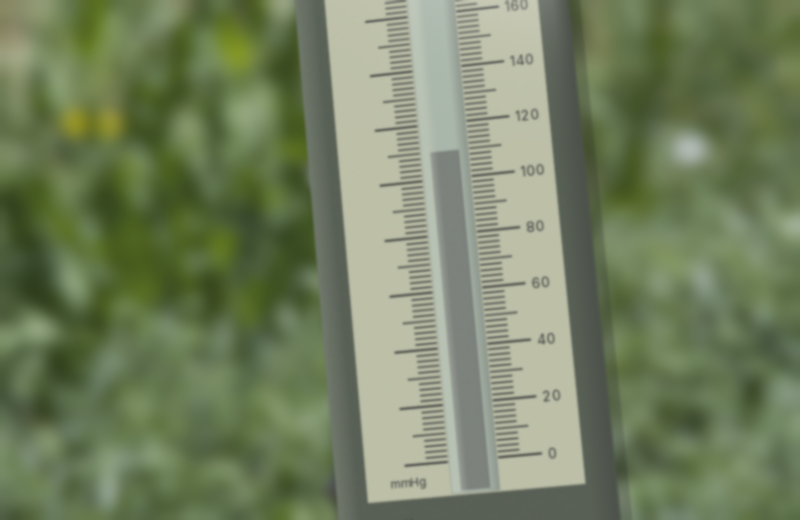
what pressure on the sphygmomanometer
110 mmHg
